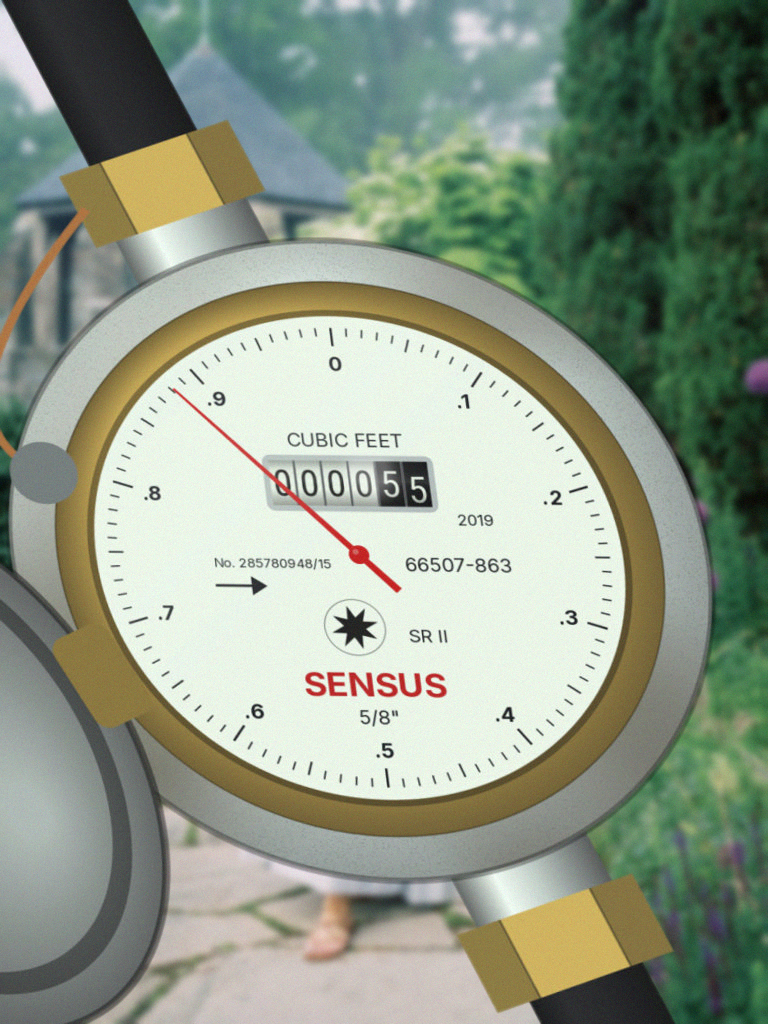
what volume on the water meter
54.88 ft³
